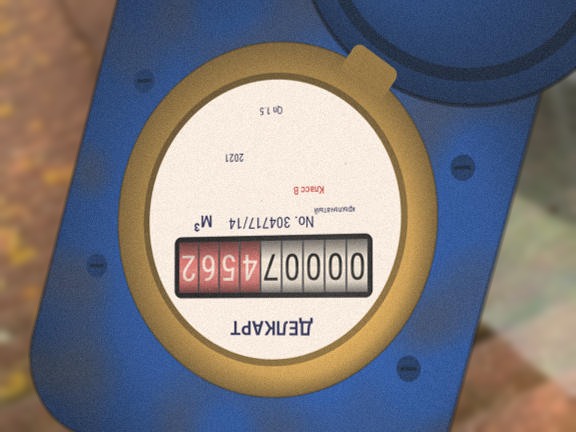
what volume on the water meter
7.4562 m³
